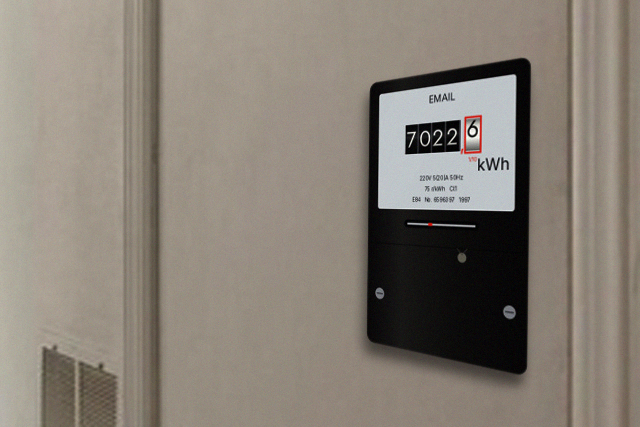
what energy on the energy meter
7022.6 kWh
